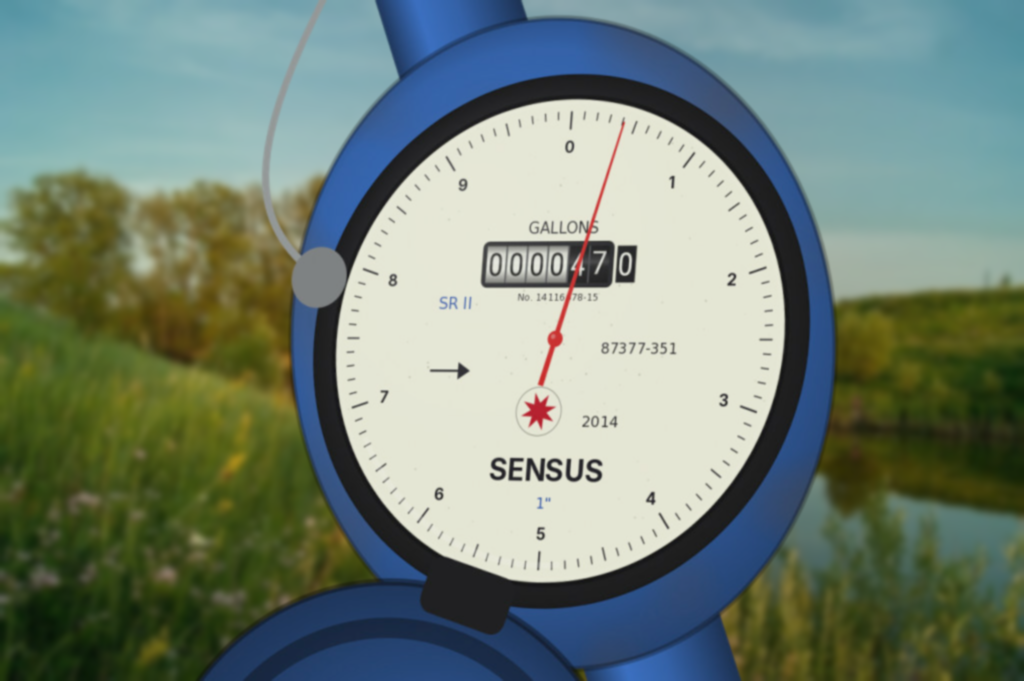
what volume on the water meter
470.4 gal
